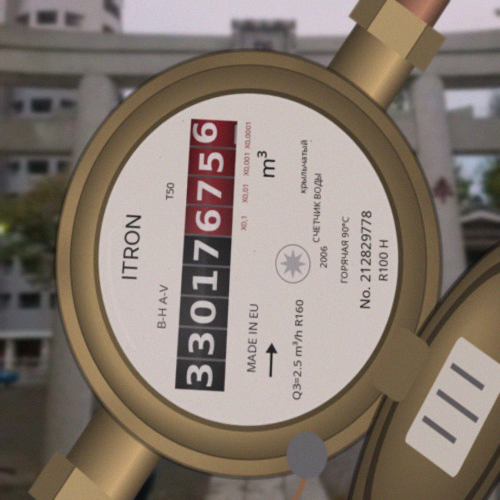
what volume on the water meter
33017.6756 m³
